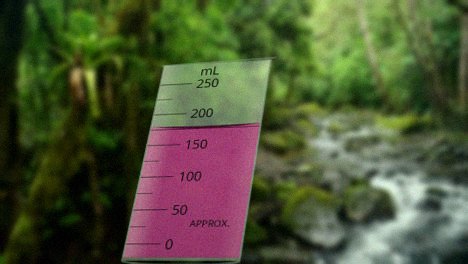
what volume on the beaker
175 mL
